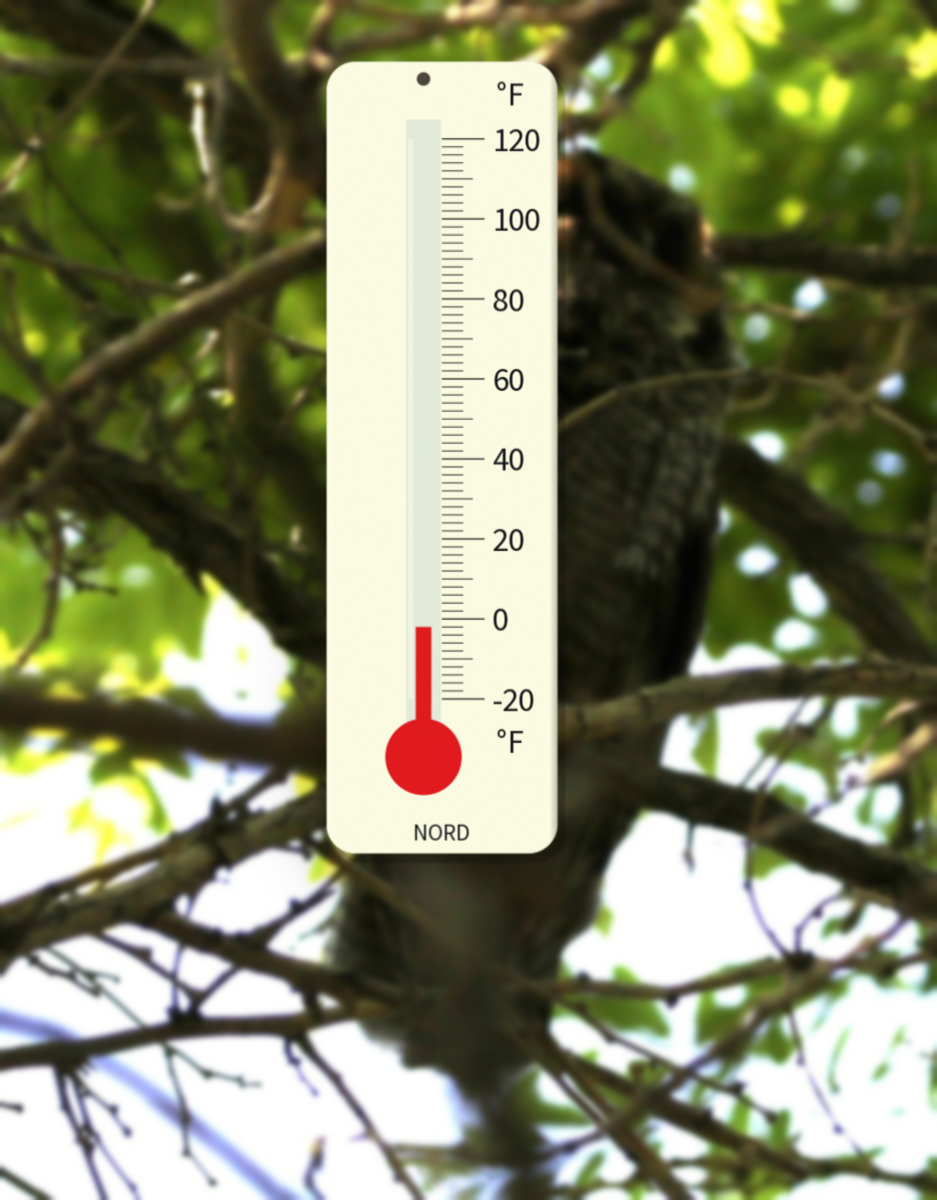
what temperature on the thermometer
-2 °F
